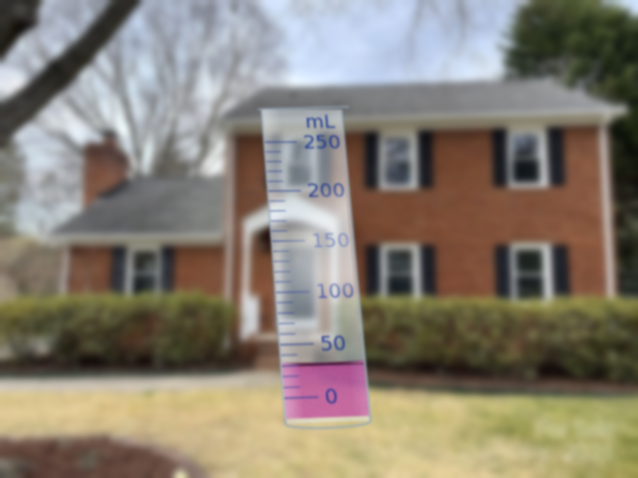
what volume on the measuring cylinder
30 mL
